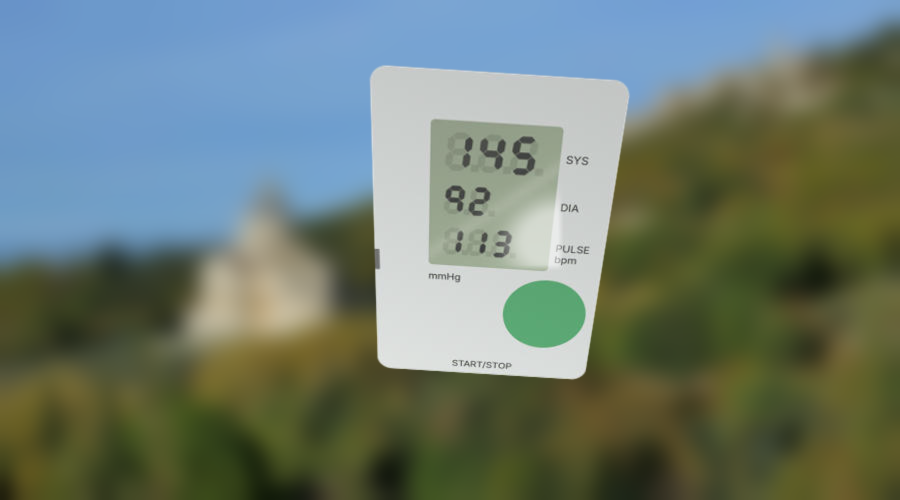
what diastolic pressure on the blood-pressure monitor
92 mmHg
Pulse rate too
113 bpm
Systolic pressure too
145 mmHg
